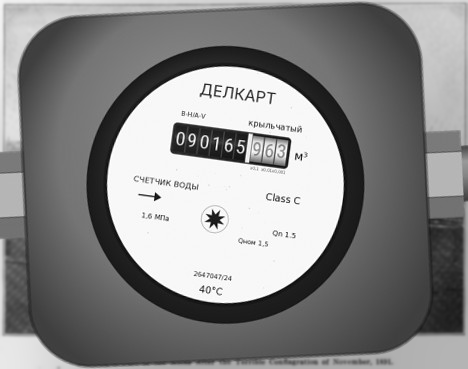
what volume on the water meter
90165.963 m³
